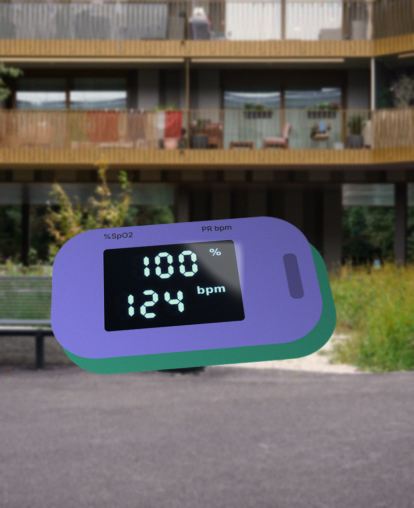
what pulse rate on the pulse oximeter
124 bpm
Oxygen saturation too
100 %
